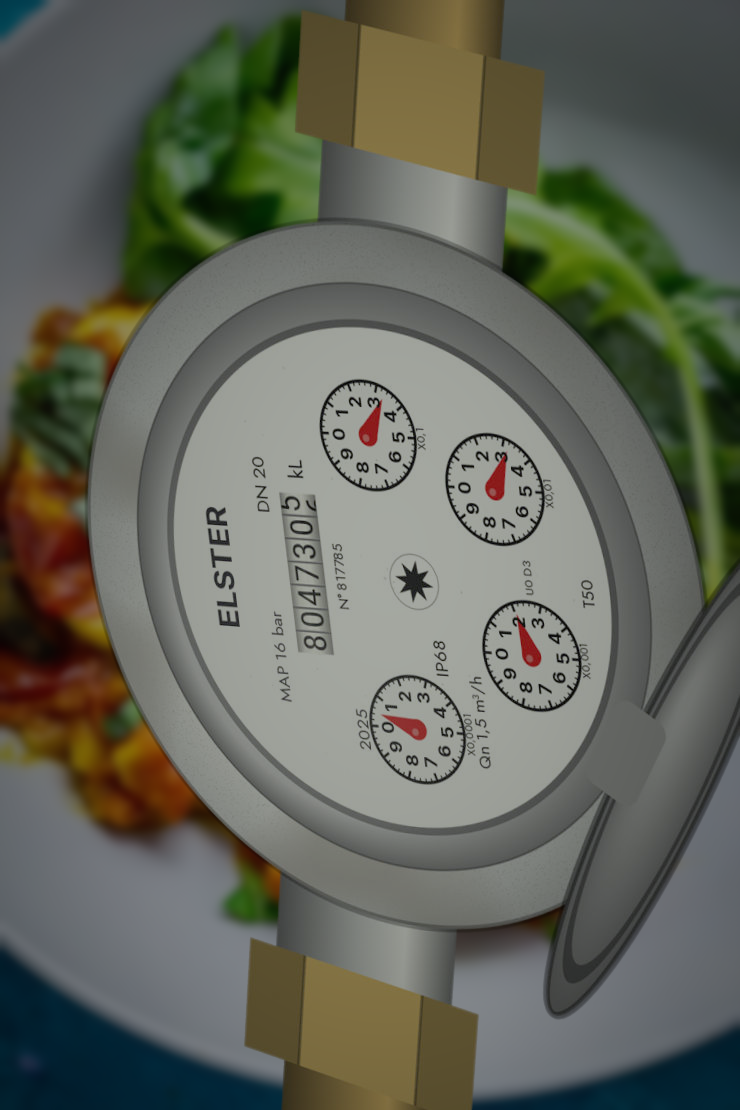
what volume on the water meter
8047305.3320 kL
